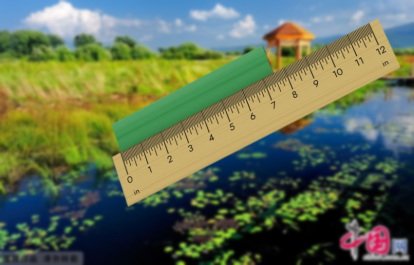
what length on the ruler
7.5 in
